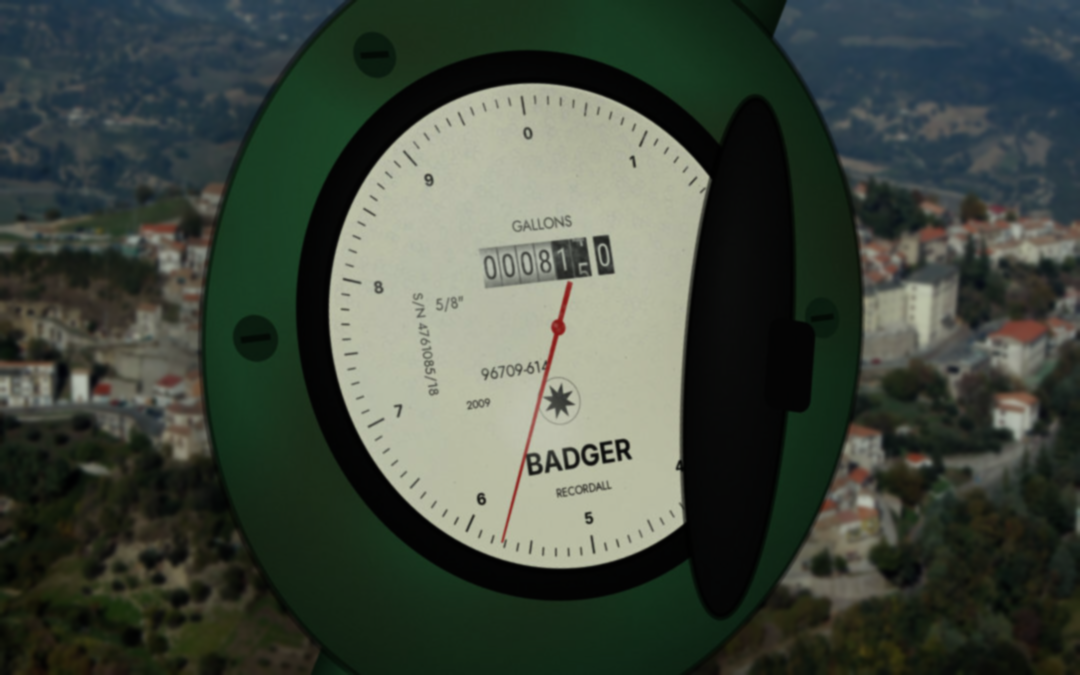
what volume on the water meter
8145.7 gal
